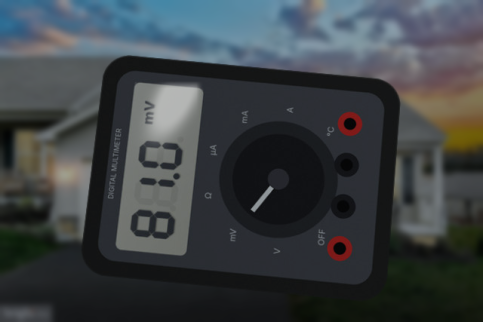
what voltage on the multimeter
81.0 mV
